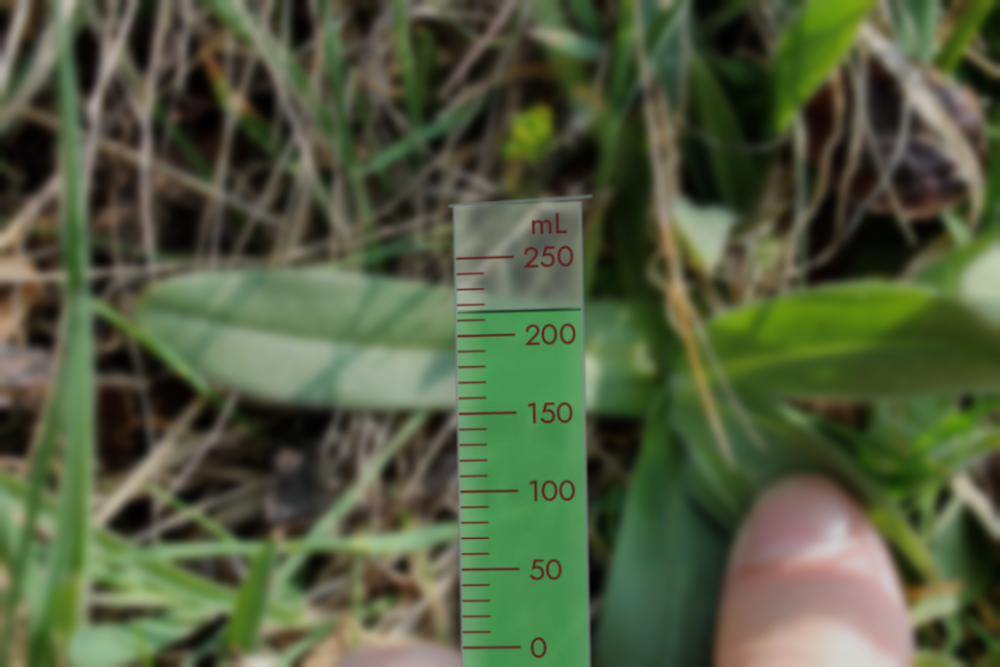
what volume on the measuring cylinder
215 mL
